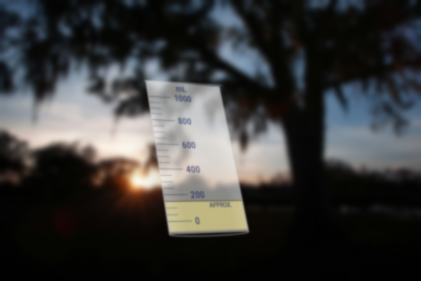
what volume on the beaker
150 mL
